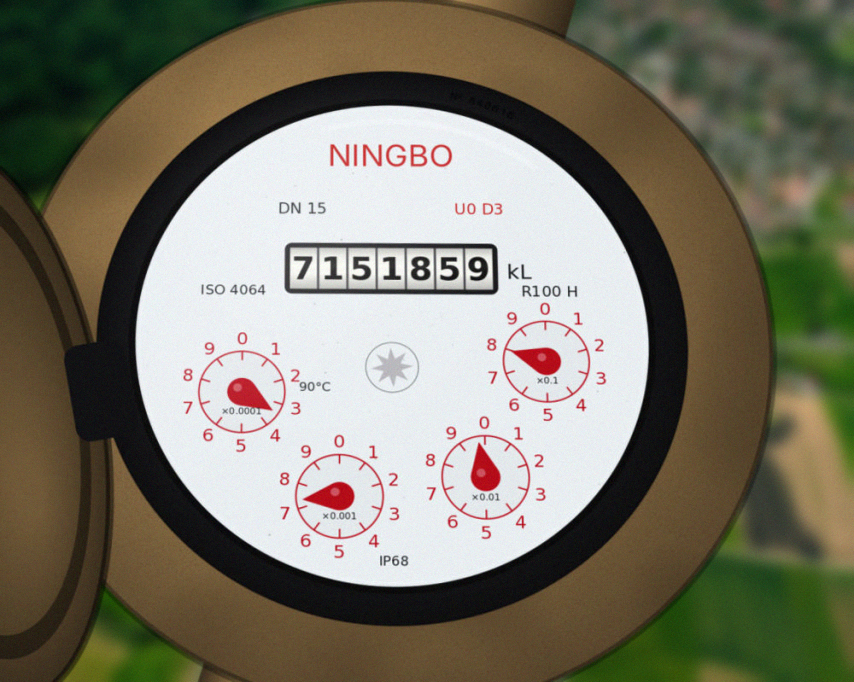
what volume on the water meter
7151859.7973 kL
